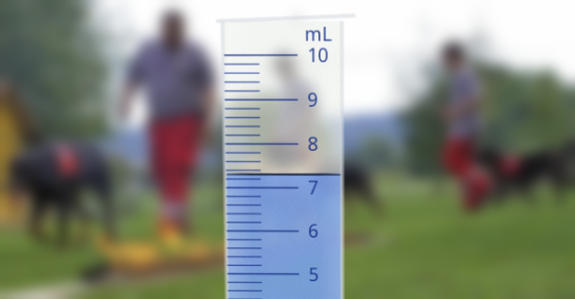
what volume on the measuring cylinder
7.3 mL
